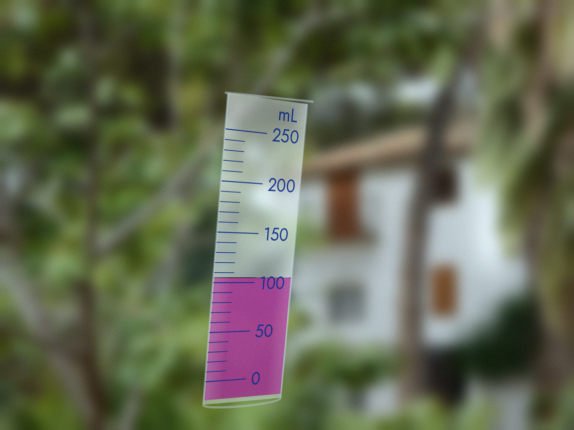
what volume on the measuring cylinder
105 mL
